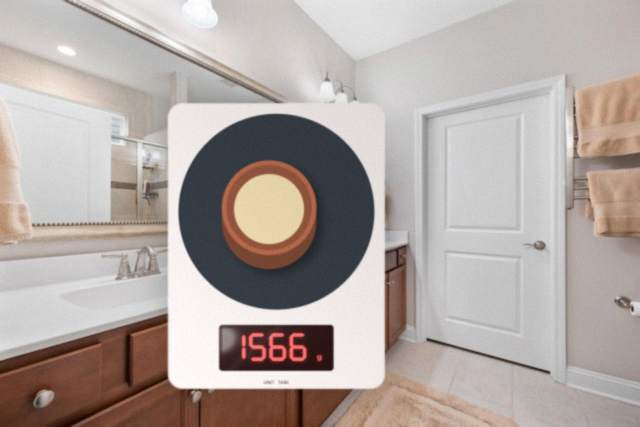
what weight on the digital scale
1566 g
